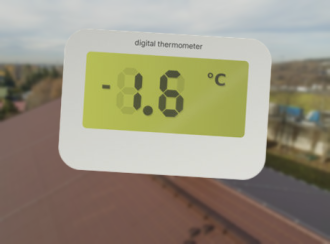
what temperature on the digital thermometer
-1.6 °C
